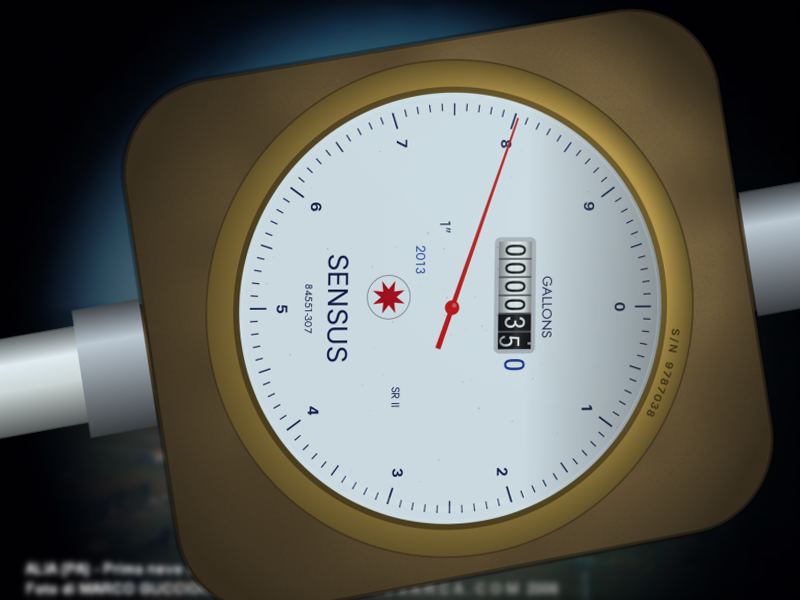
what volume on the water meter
348.0 gal
